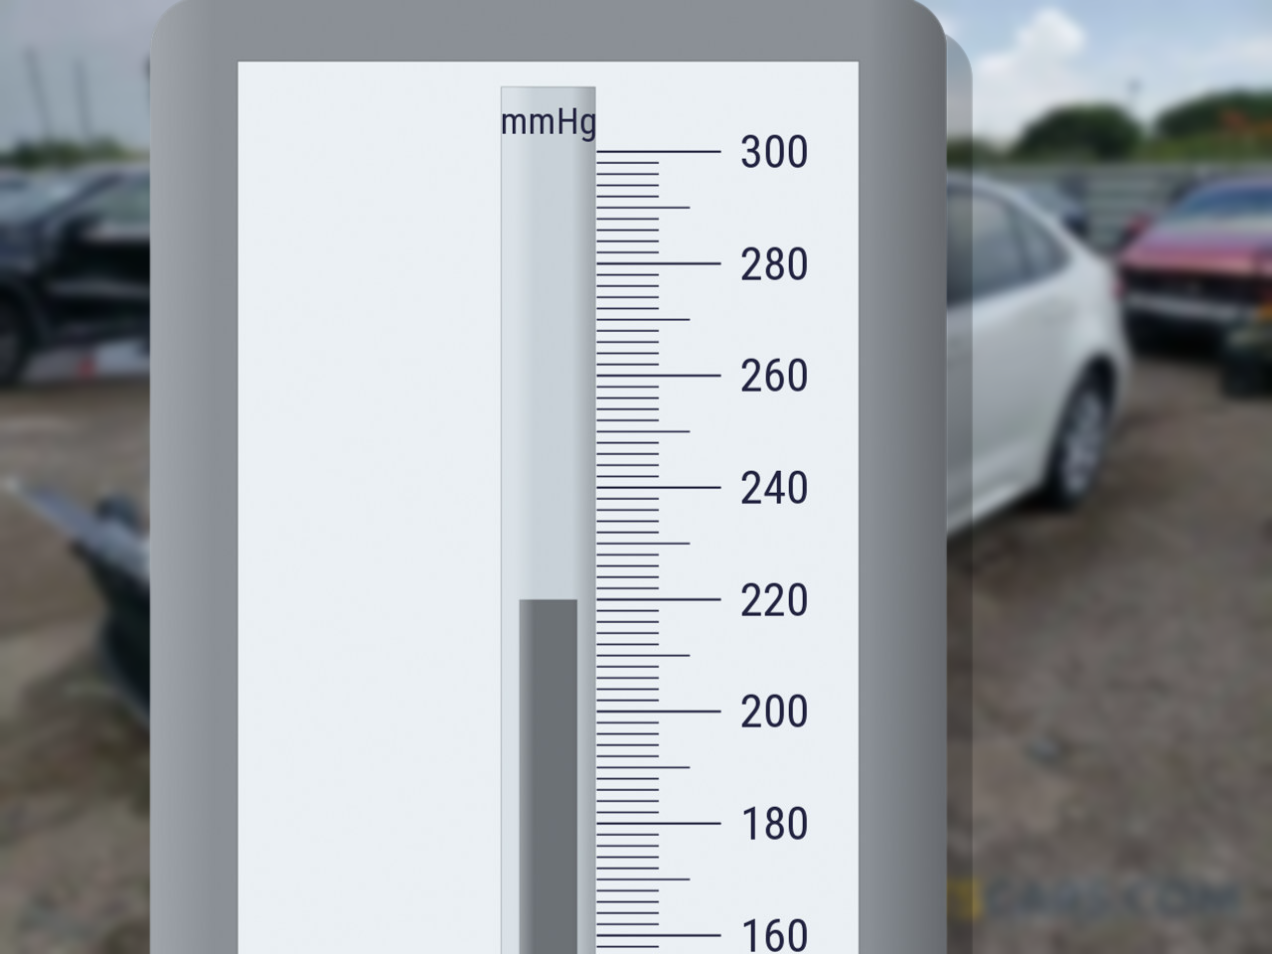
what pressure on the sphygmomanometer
220 mmHg
